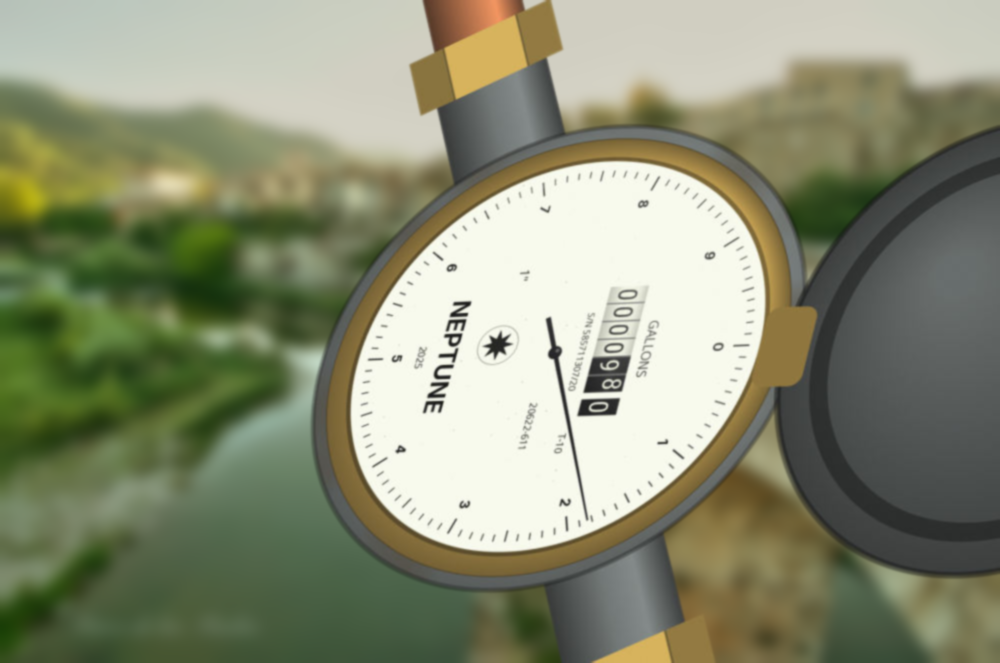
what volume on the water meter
981.8 gal
